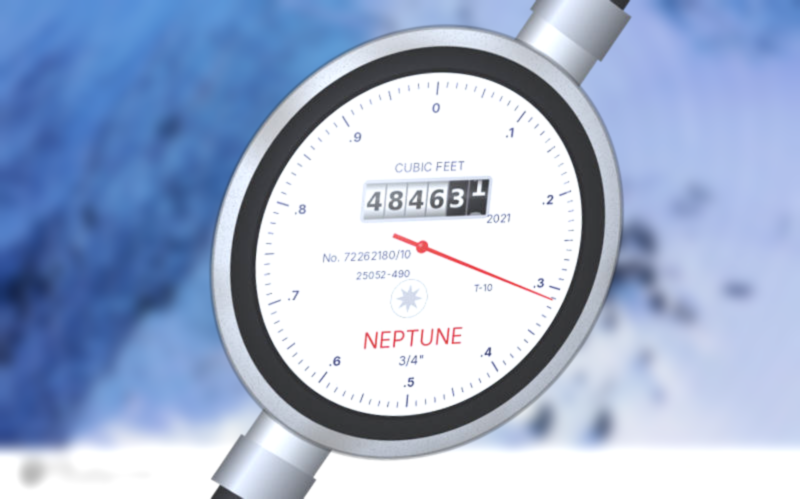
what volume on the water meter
484631.31 ft³
